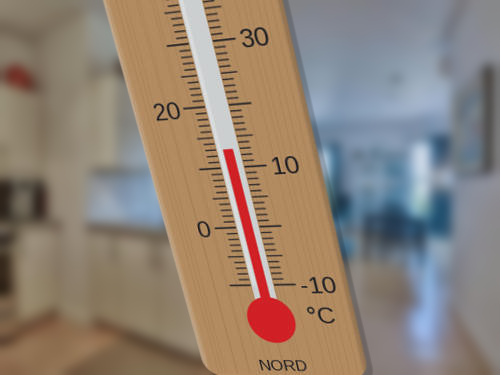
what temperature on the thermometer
13 °C
